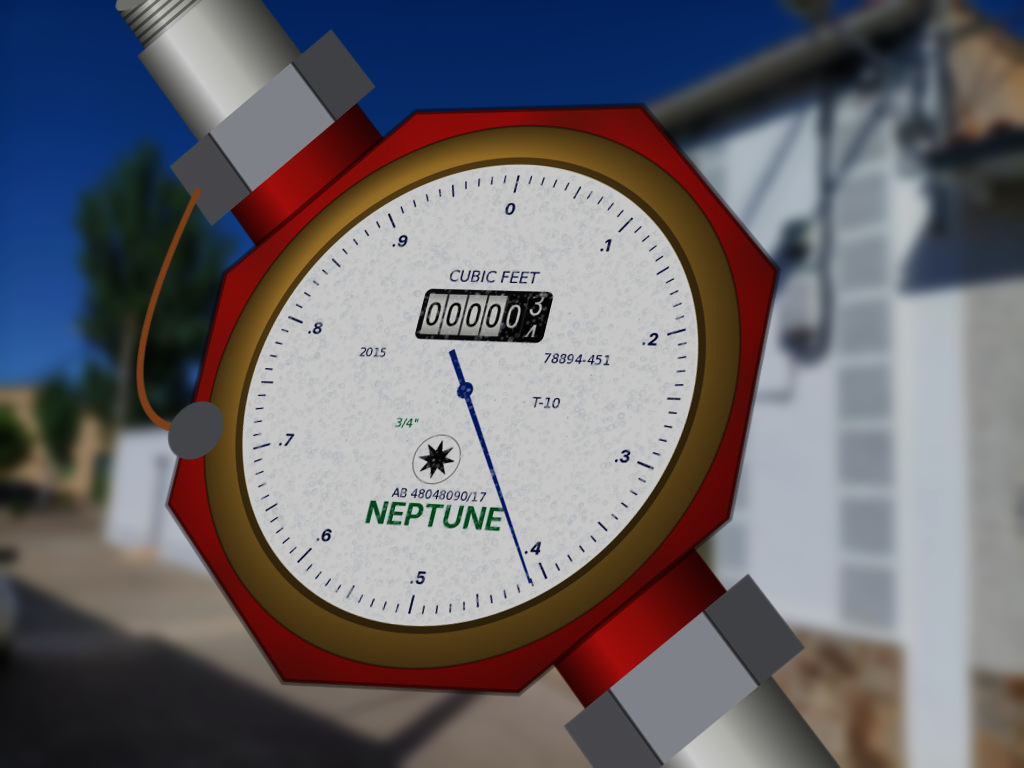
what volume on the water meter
3.41 ft³
